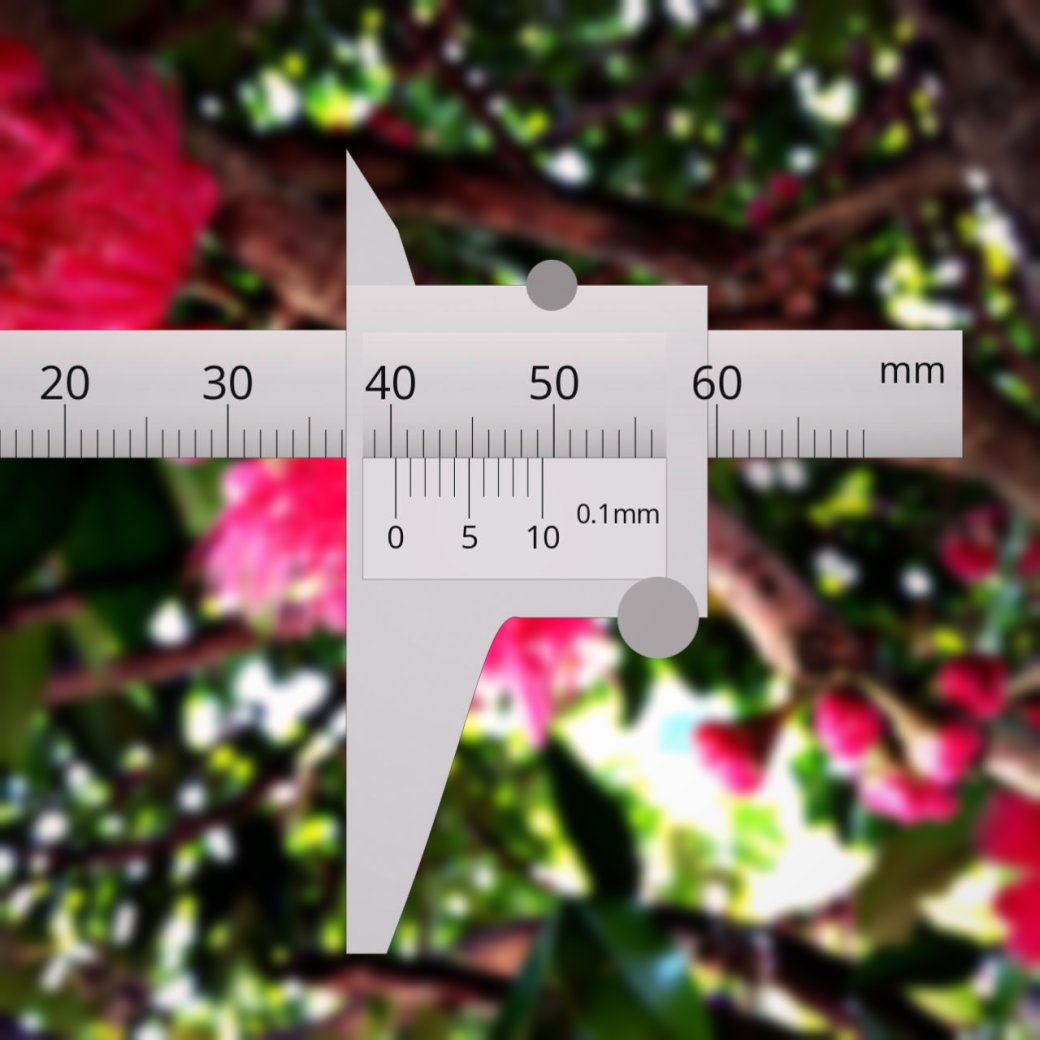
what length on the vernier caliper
40.3 mm
